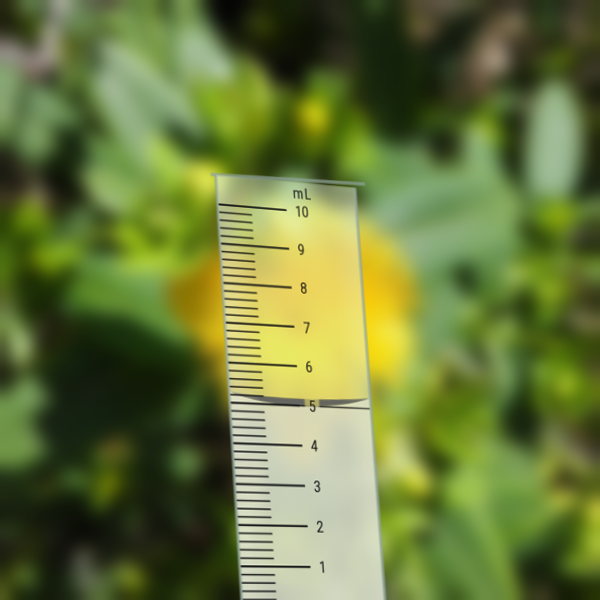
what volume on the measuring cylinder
5 mL
